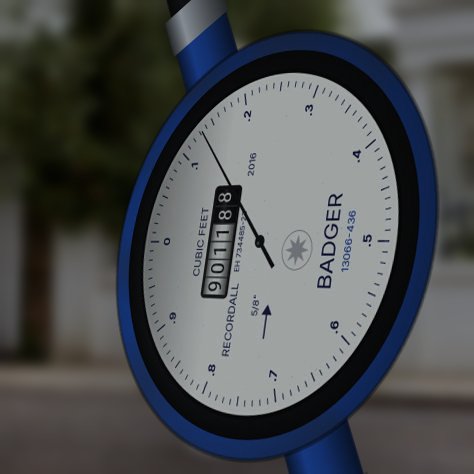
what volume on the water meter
901188.13 ft³
